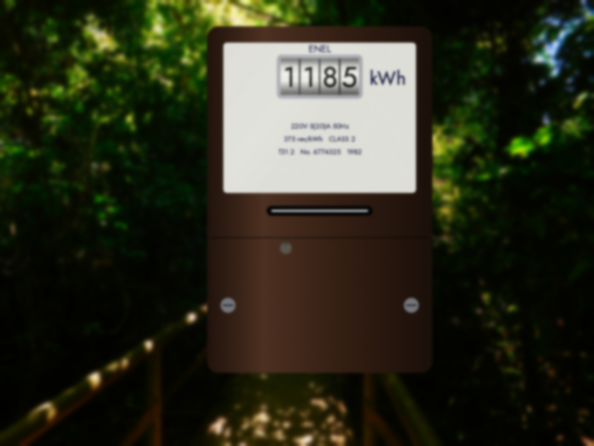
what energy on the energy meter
1185 kWh
